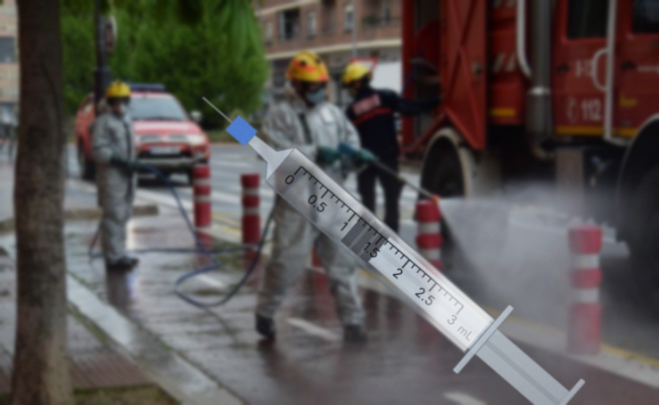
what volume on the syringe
1.1 mL
